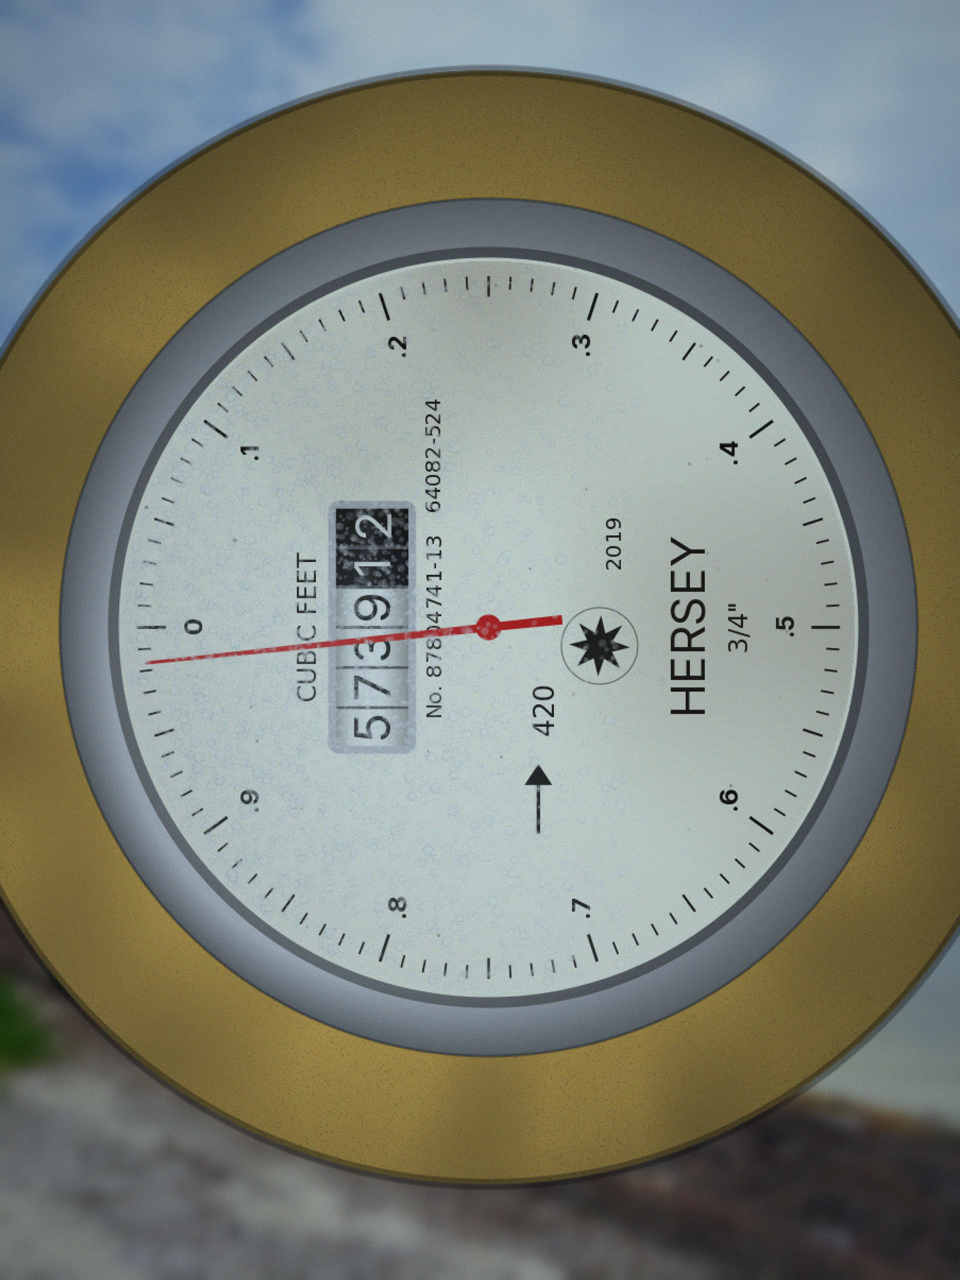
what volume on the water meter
573911.98 ft³
